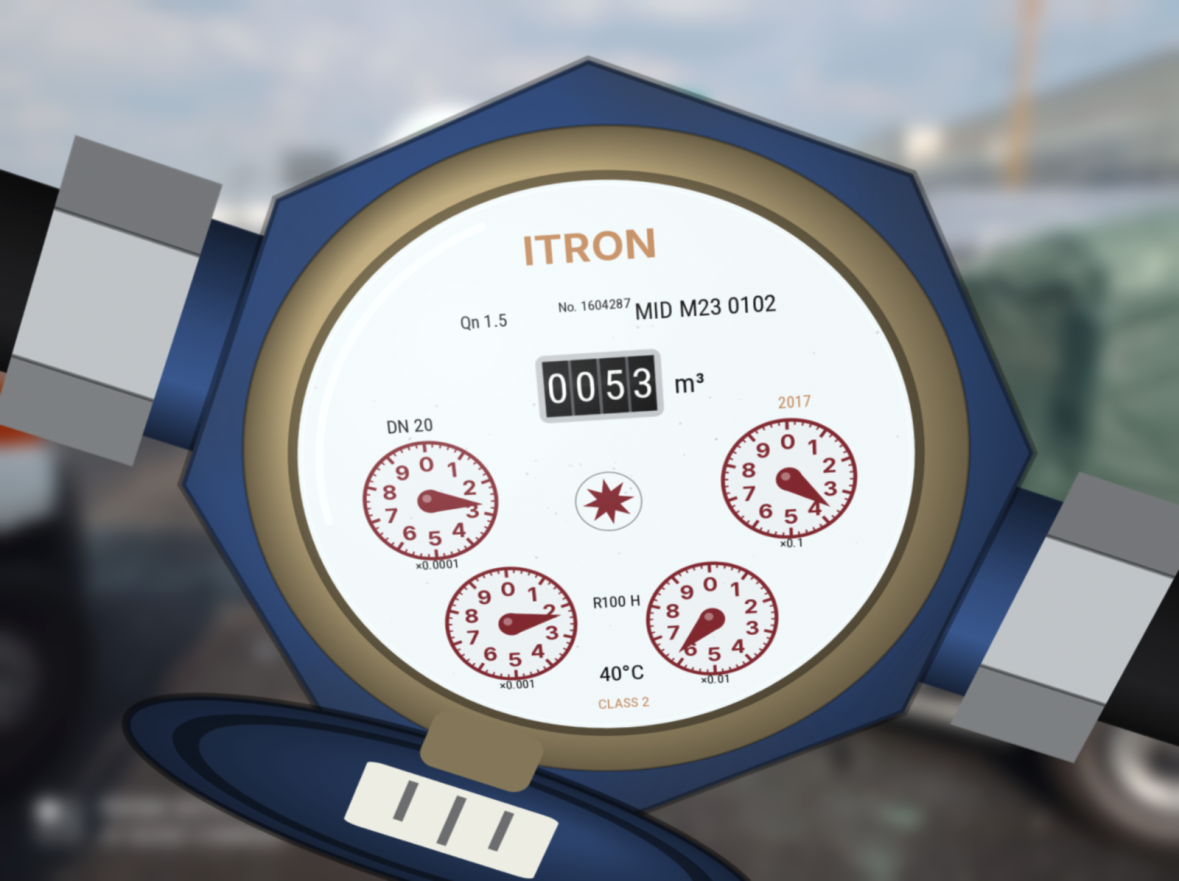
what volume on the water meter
53.3622 m³
